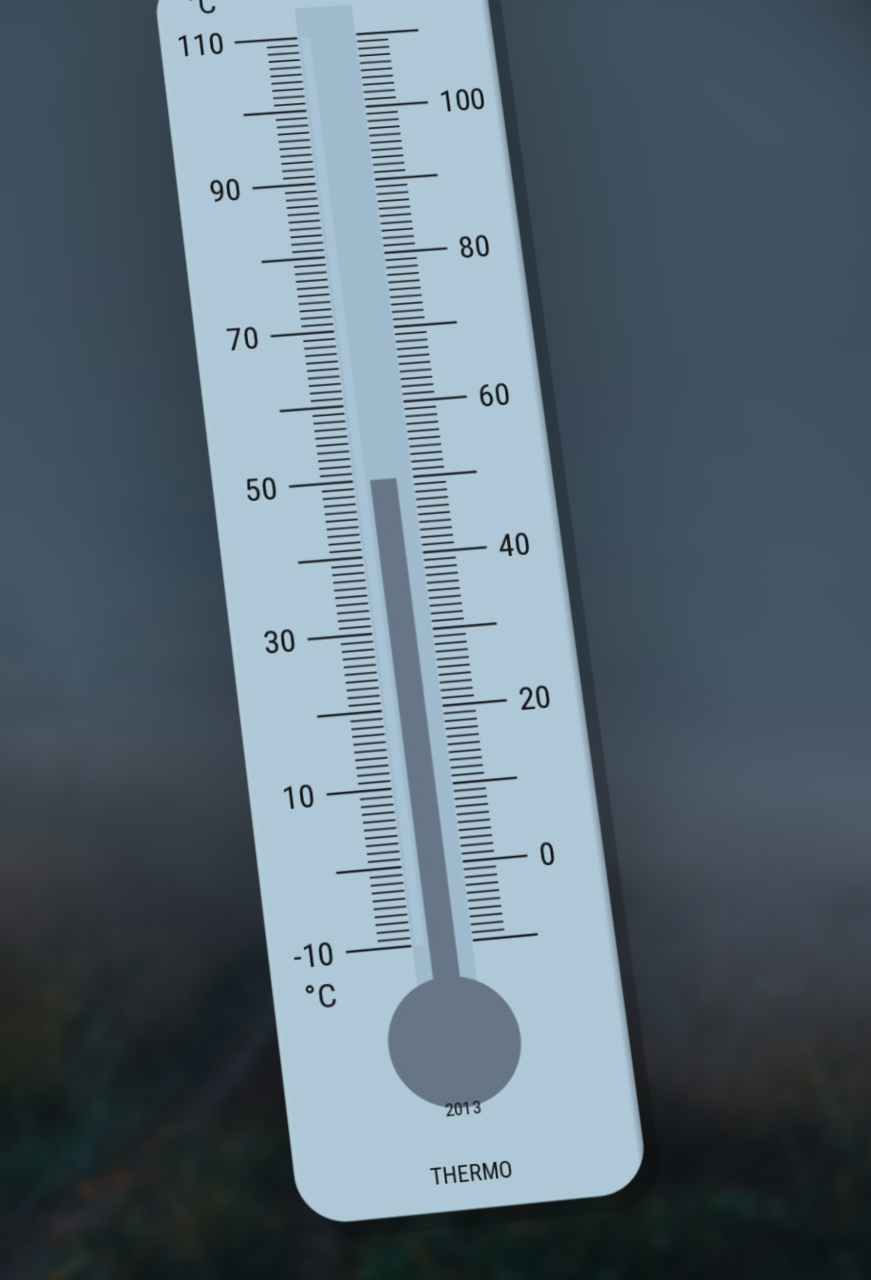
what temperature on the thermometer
50 °C
